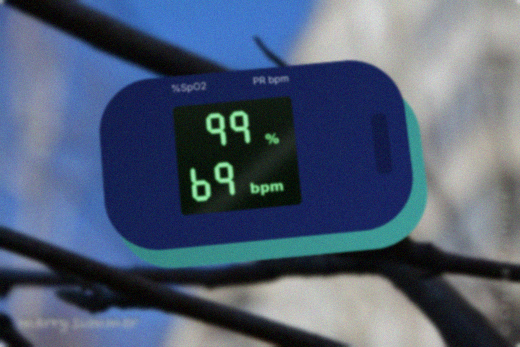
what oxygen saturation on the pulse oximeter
99 %
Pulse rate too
69 bpm
